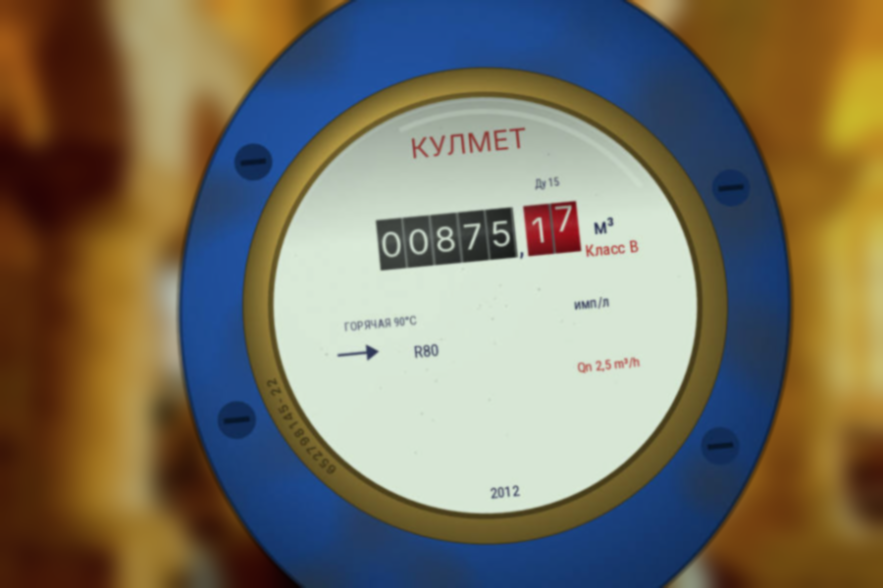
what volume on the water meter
875.17 m³
